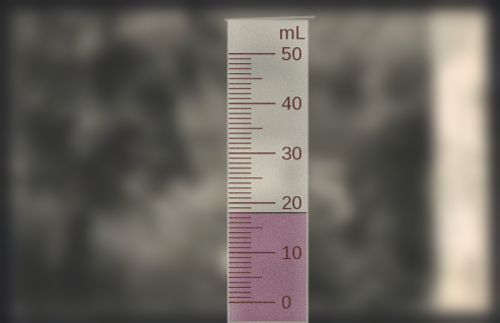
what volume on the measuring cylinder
18 mL
